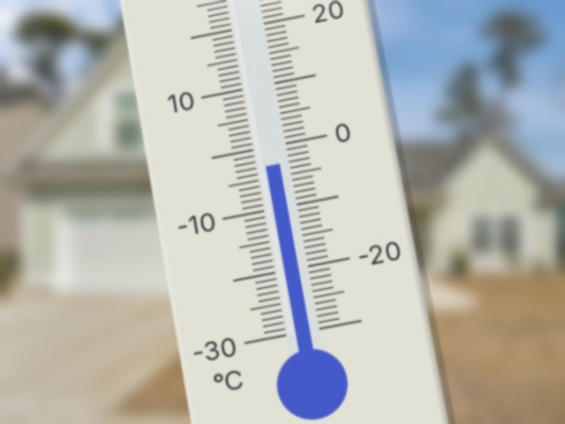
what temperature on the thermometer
-3 °C
